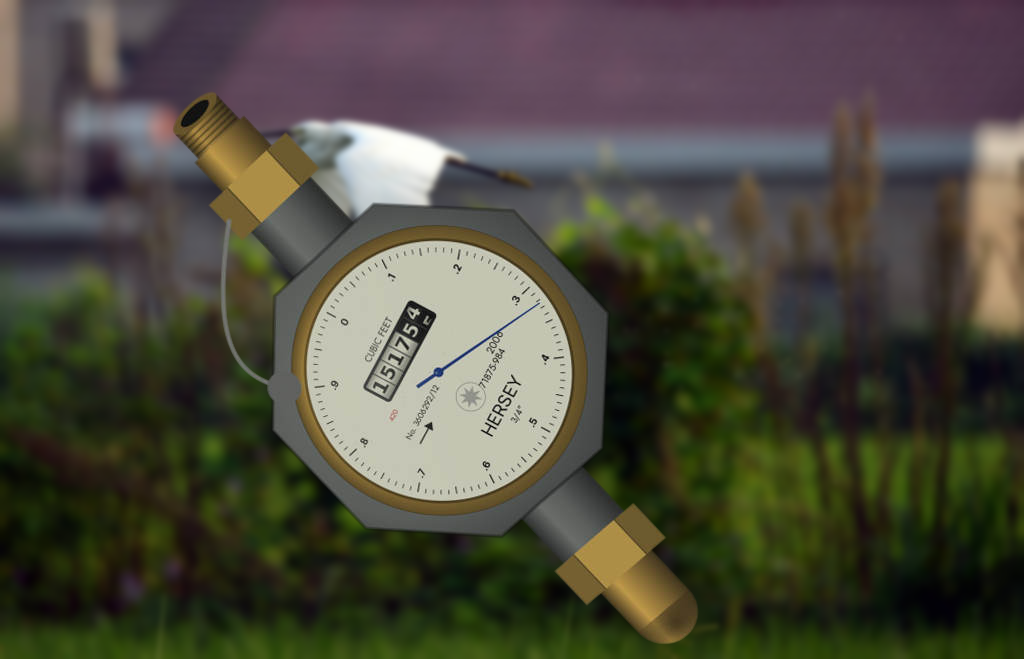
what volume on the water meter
151754.32 ft³
